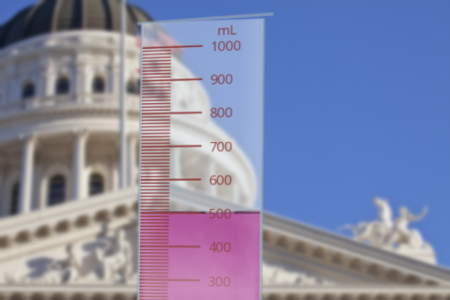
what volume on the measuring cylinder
500 mL
